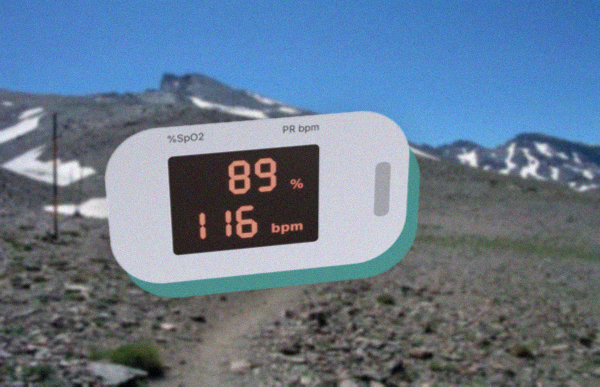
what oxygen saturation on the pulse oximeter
89 %
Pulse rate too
116 bpm
